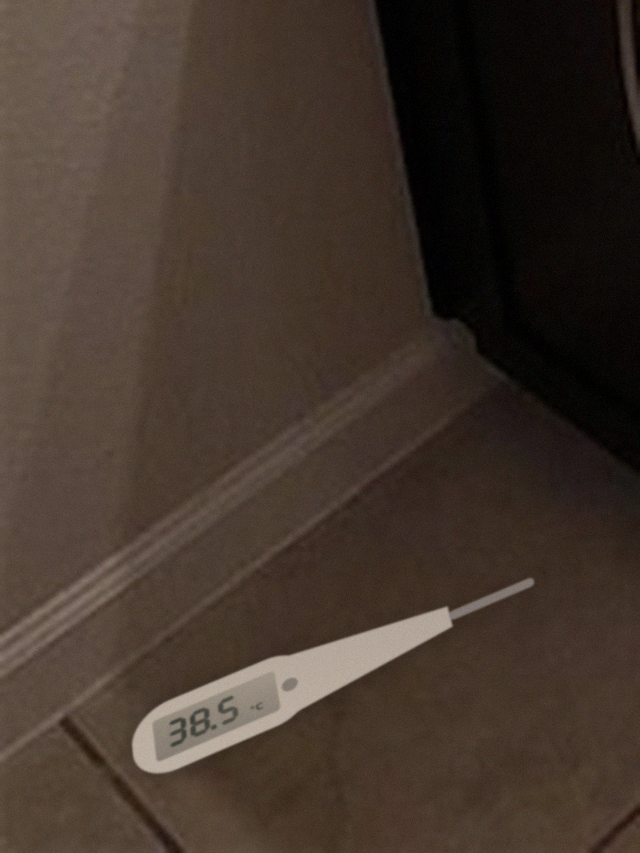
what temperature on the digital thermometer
38.5 °C
